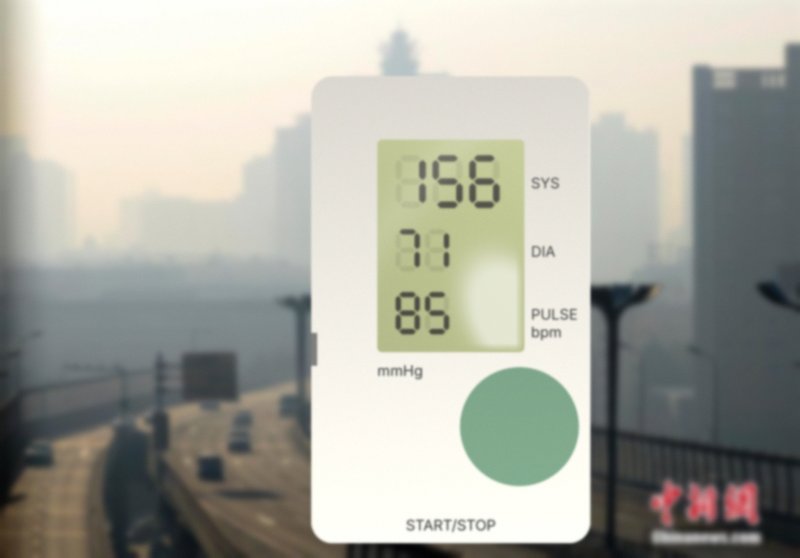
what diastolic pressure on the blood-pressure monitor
71 mmHg
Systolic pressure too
156 mmHg
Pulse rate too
85 bpm
